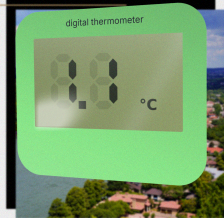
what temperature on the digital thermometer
1.1 °C
